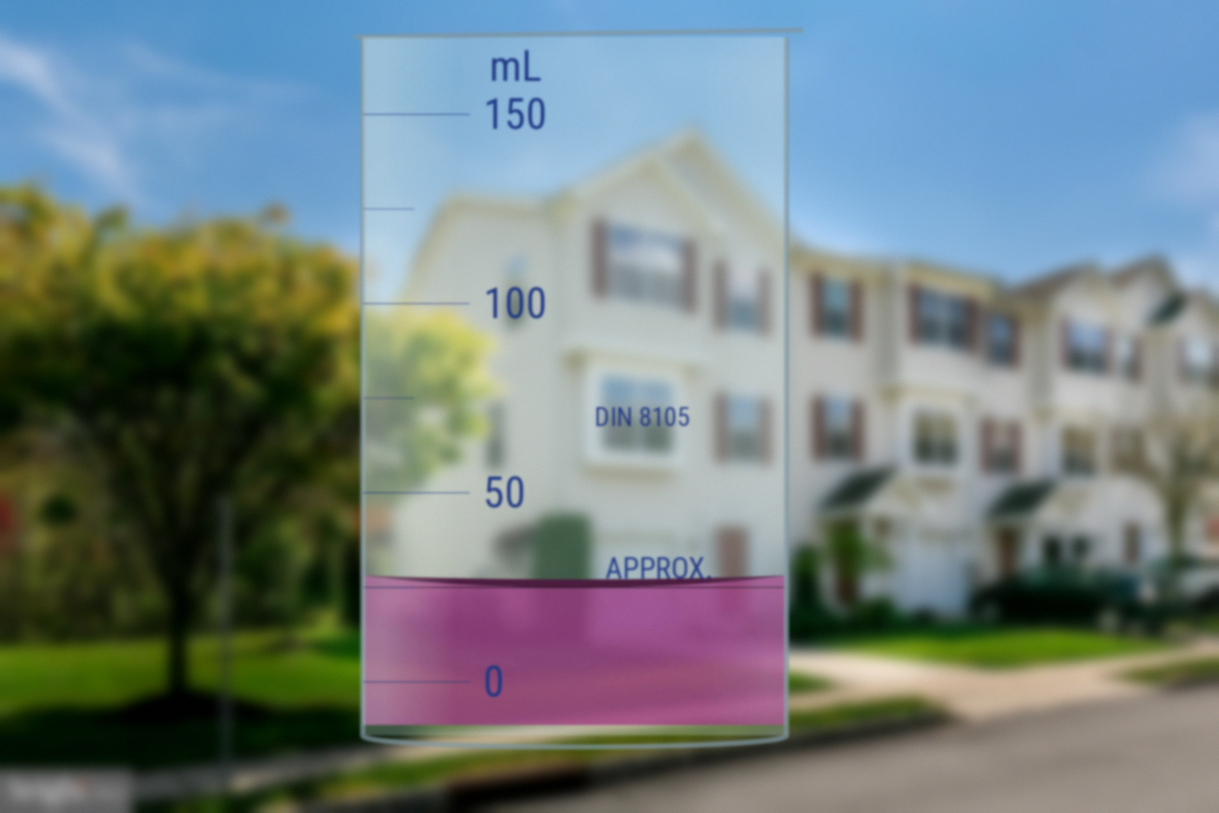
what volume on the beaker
25 mL
